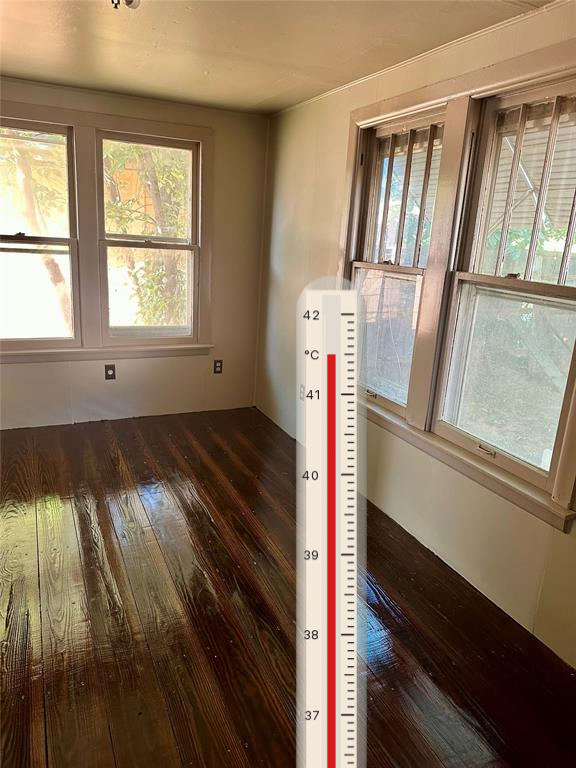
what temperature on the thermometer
41.5 °C
